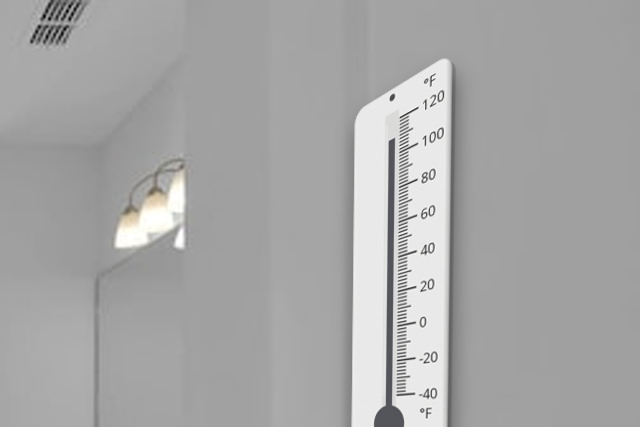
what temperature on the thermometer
110 °F
